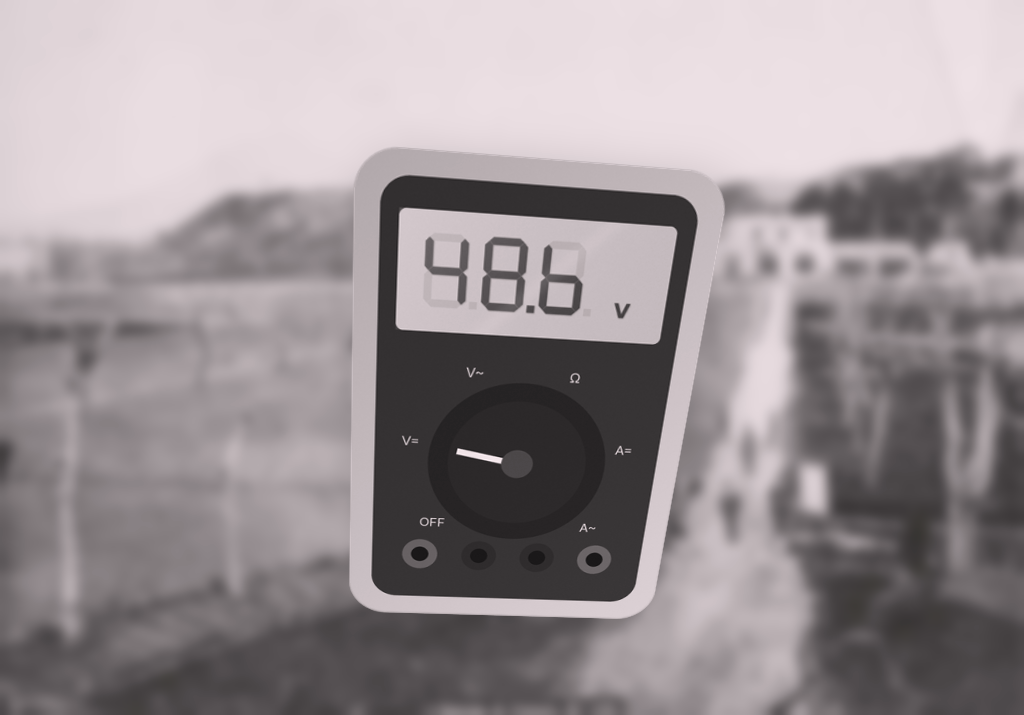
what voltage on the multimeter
48.6 V
